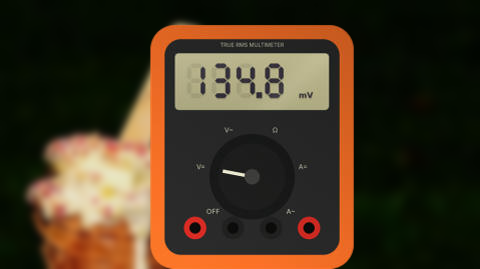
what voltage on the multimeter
134.8 mV
